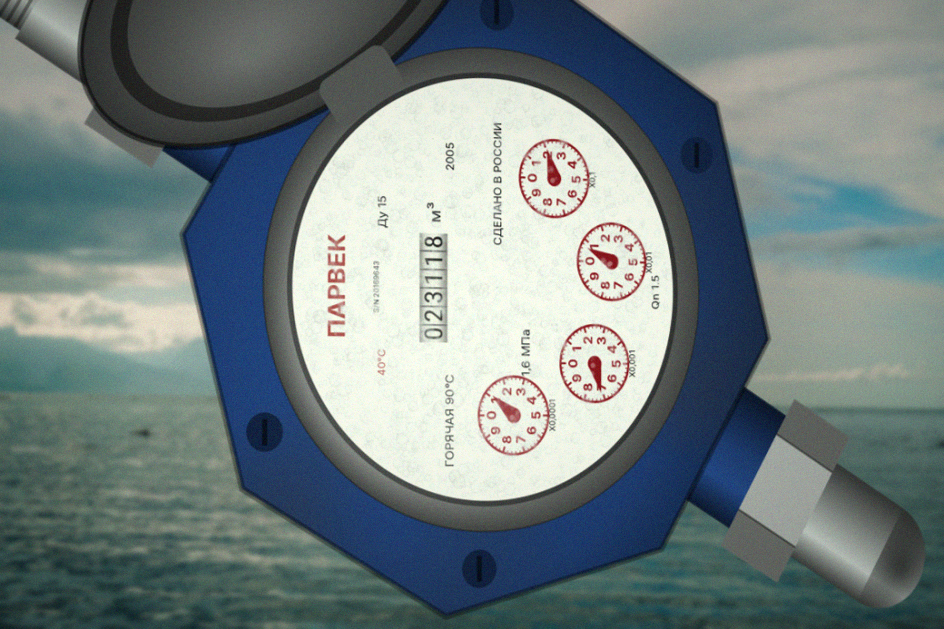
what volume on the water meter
23118.2071 m³
